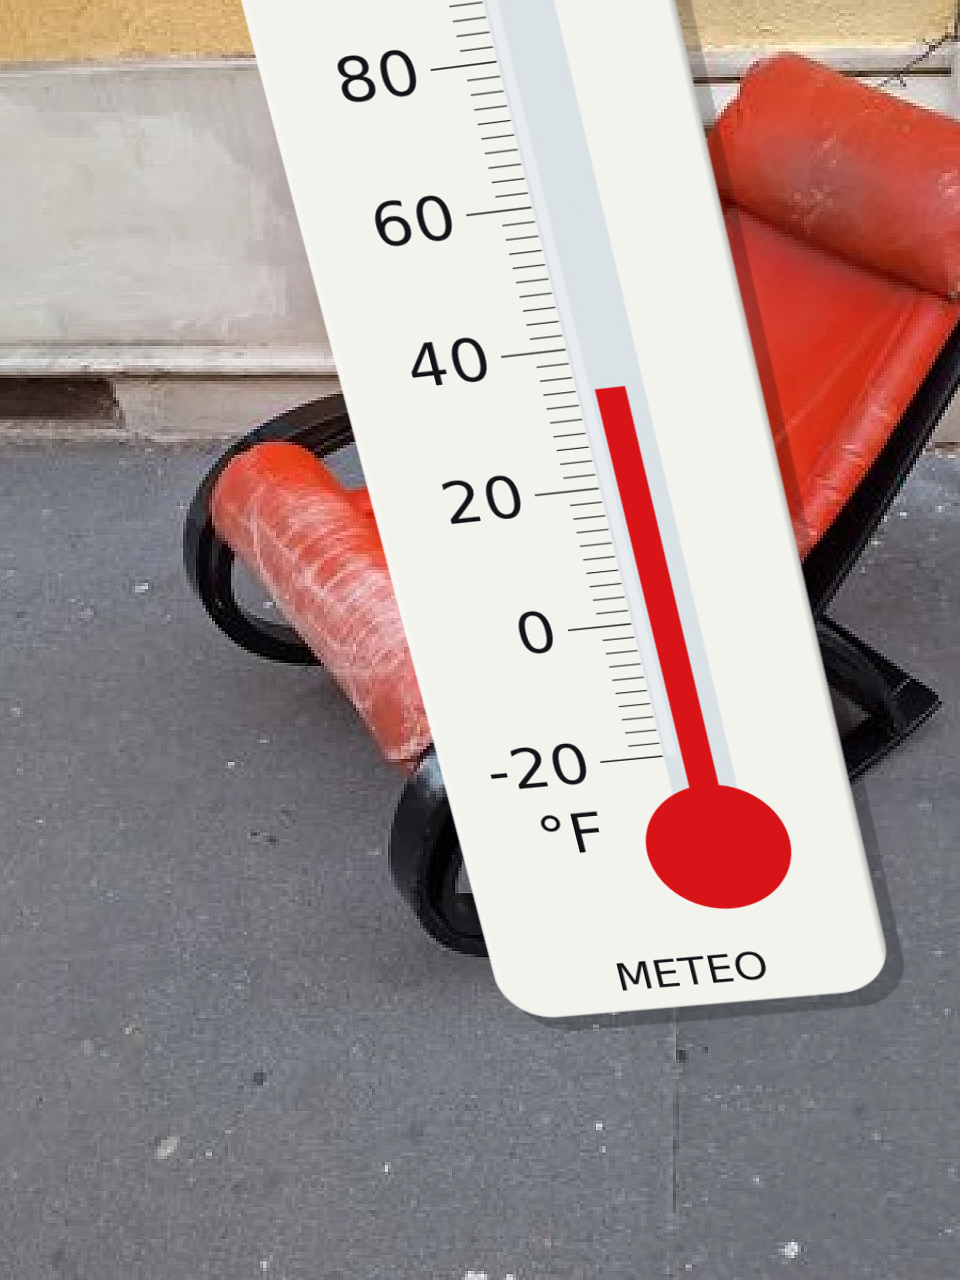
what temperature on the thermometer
34 °F
